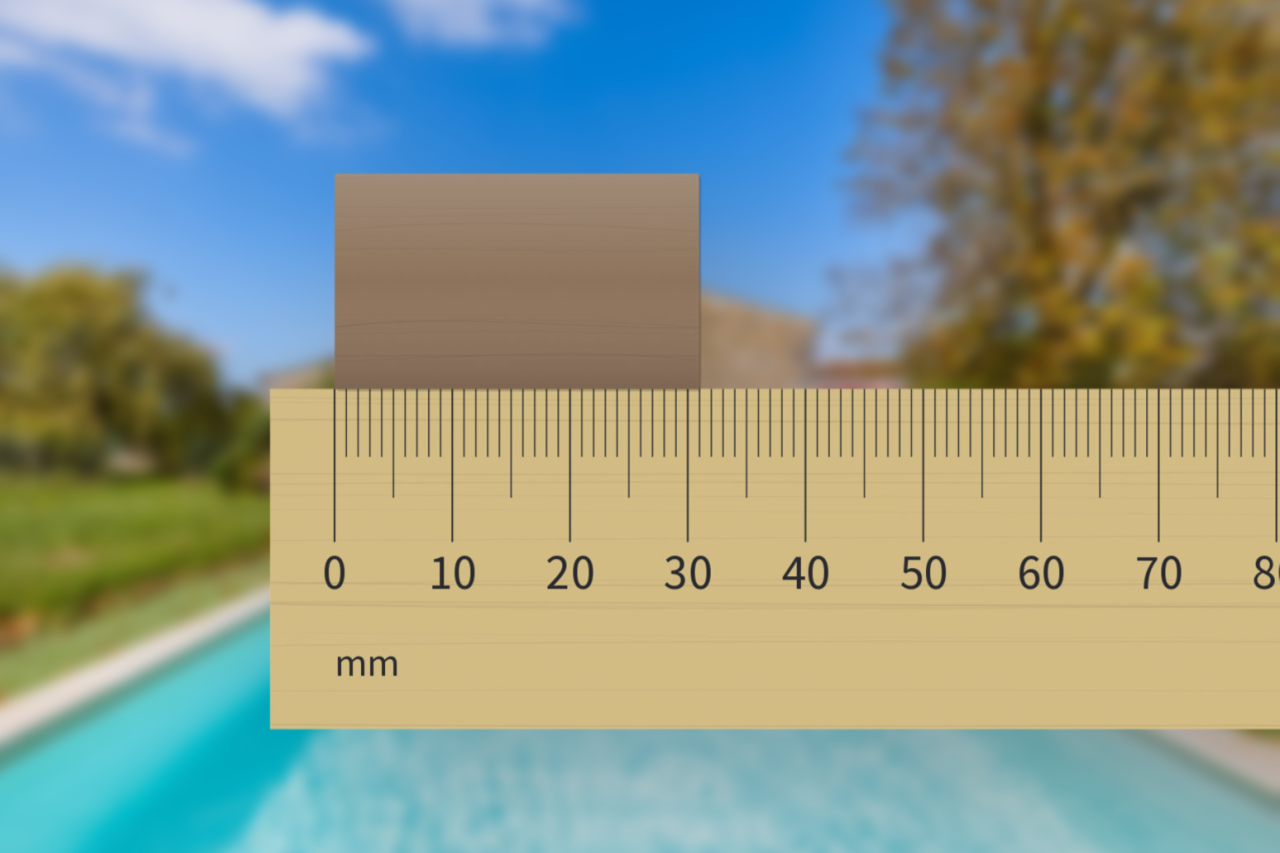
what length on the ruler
31 mm
